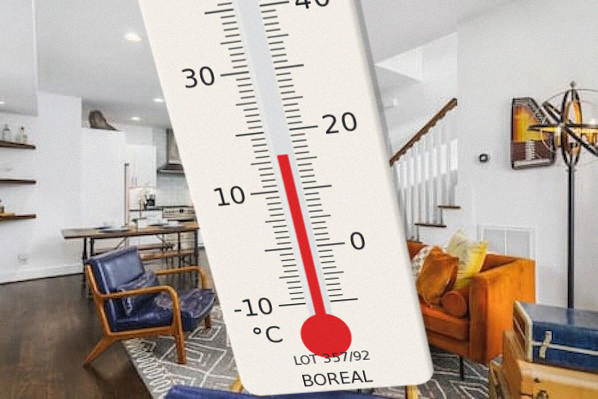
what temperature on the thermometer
16 °C
